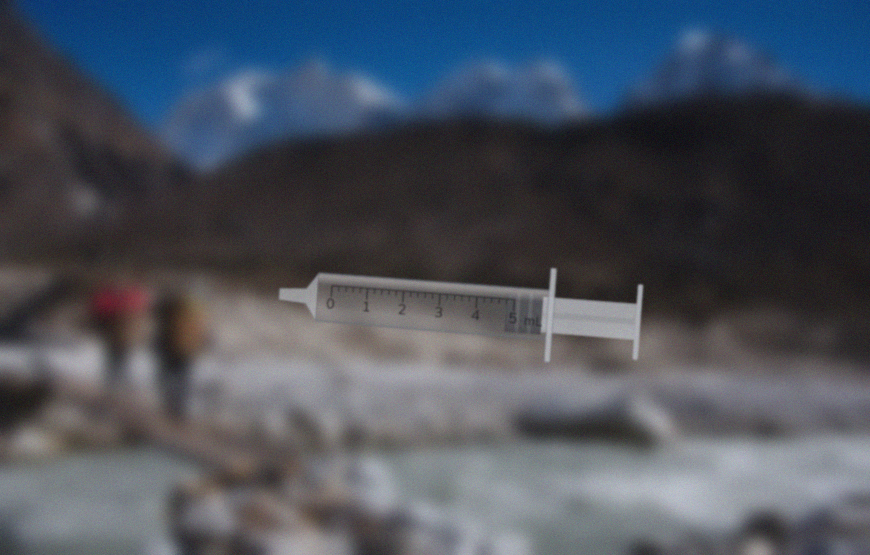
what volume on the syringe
4.8 mL
